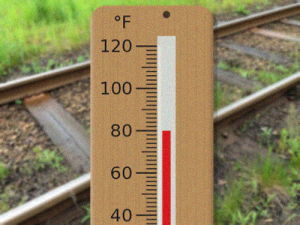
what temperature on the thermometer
80 °F
